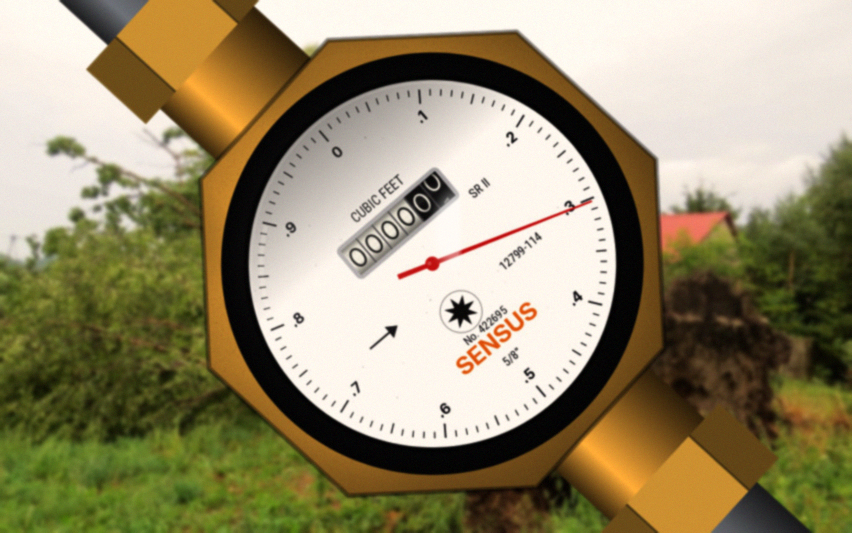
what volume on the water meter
0.30 ft³
